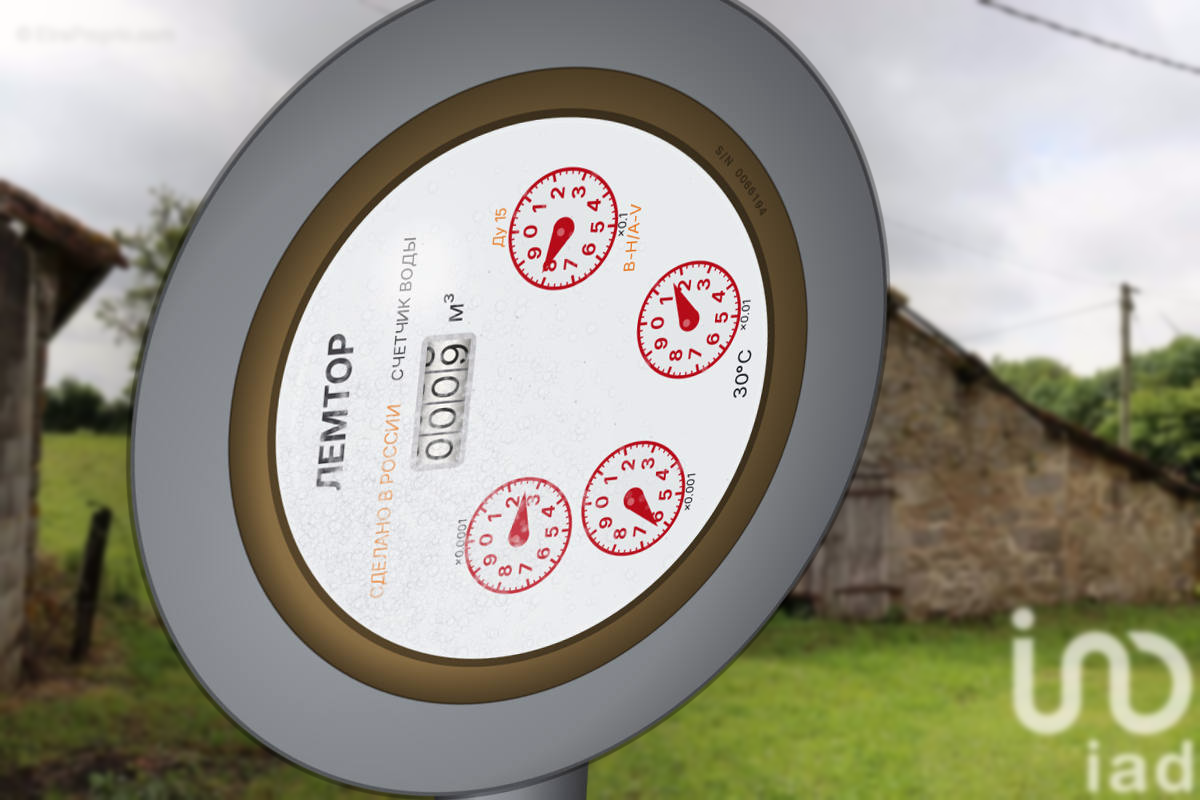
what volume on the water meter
8.8162 m³
